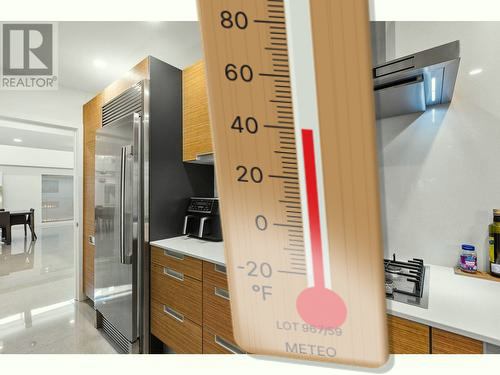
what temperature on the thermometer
40 °F
